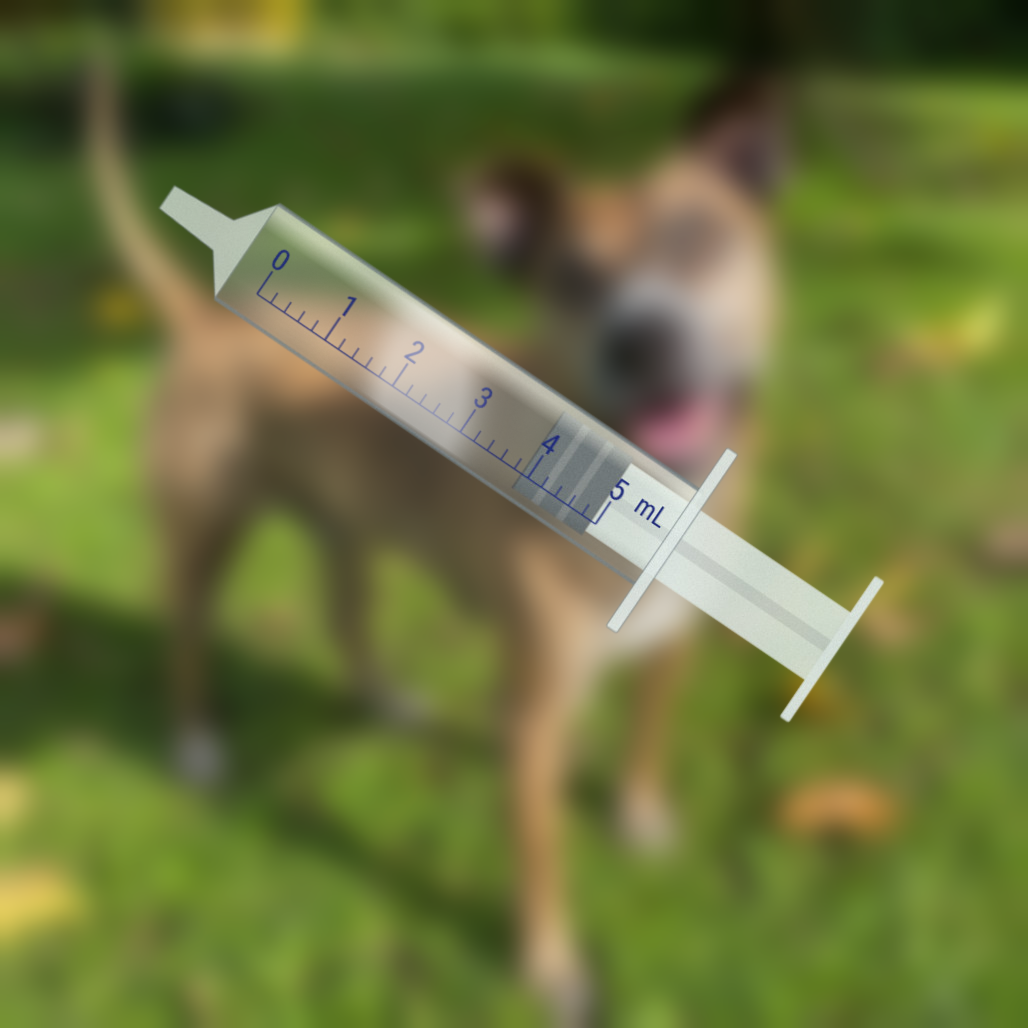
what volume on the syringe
3.9 mL
